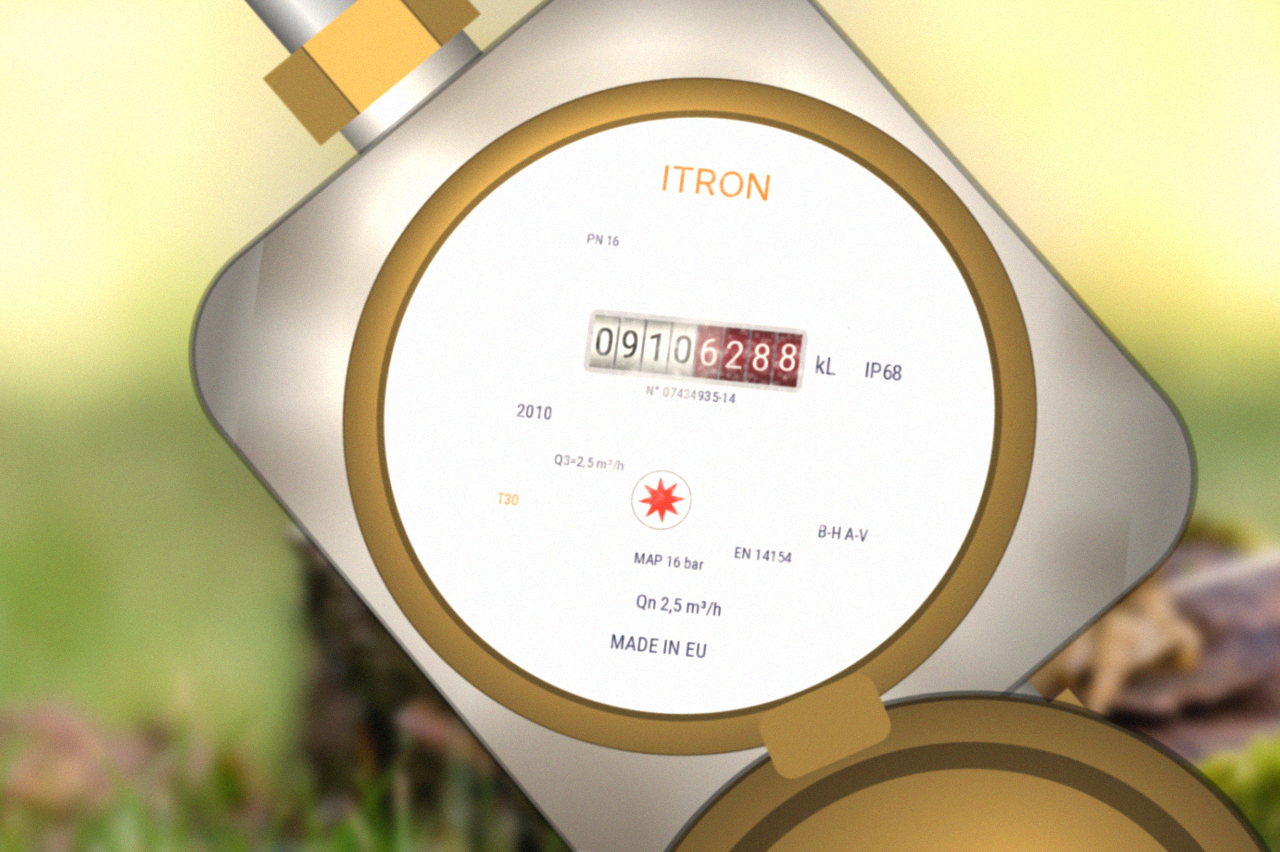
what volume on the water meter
910.6288 kL
